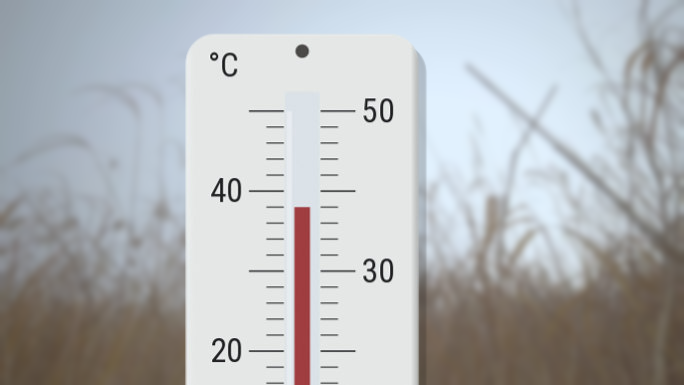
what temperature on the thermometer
38 °C
